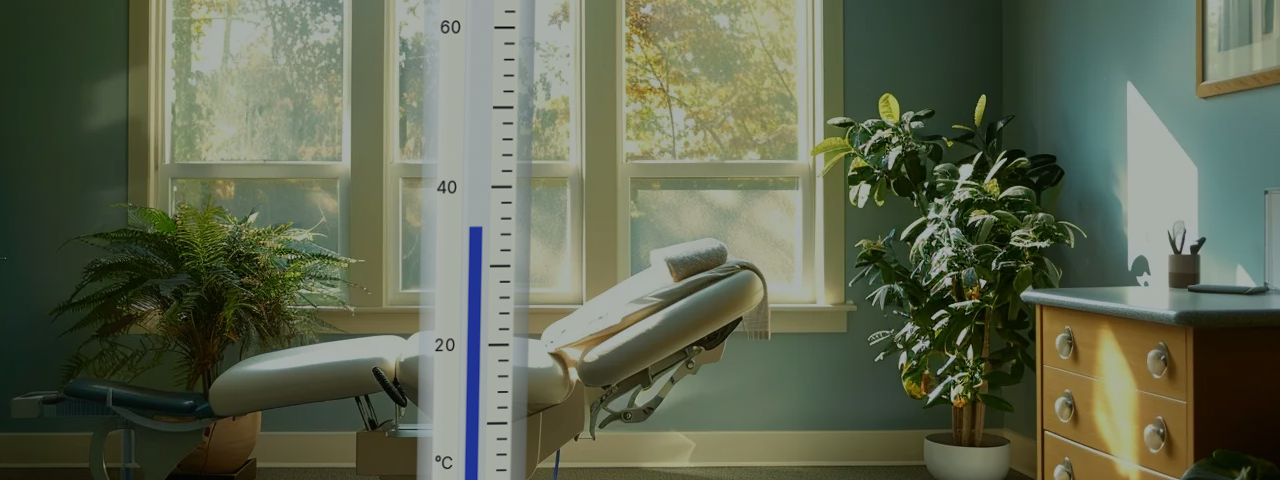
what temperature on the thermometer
35 °C
